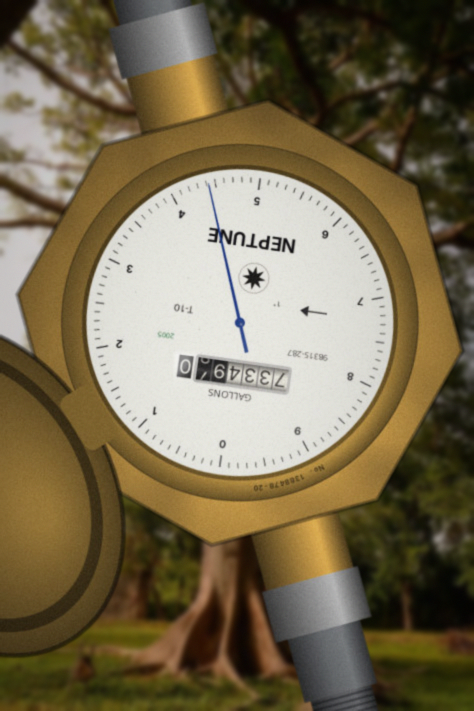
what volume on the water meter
7334974.4 gal
